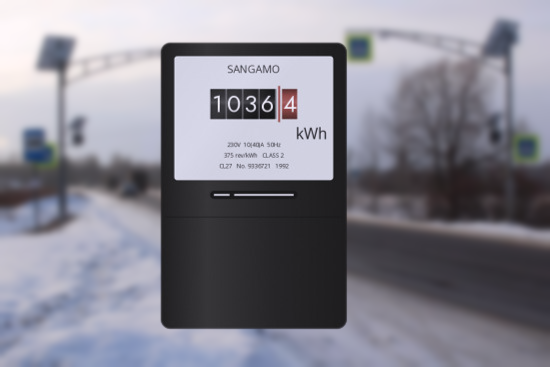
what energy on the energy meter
1036.4 kWh
